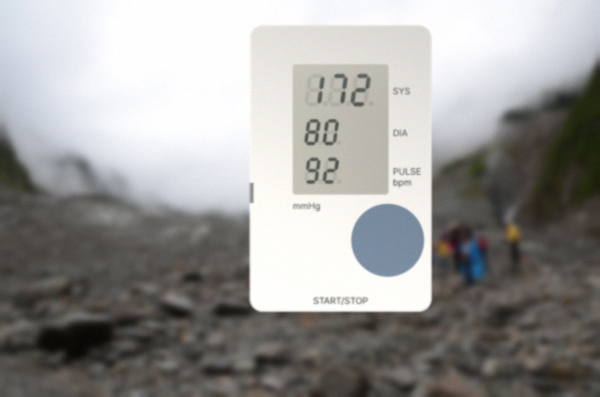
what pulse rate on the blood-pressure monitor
92 bpm
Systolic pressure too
172 mmHg
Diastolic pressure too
80 mmHg
